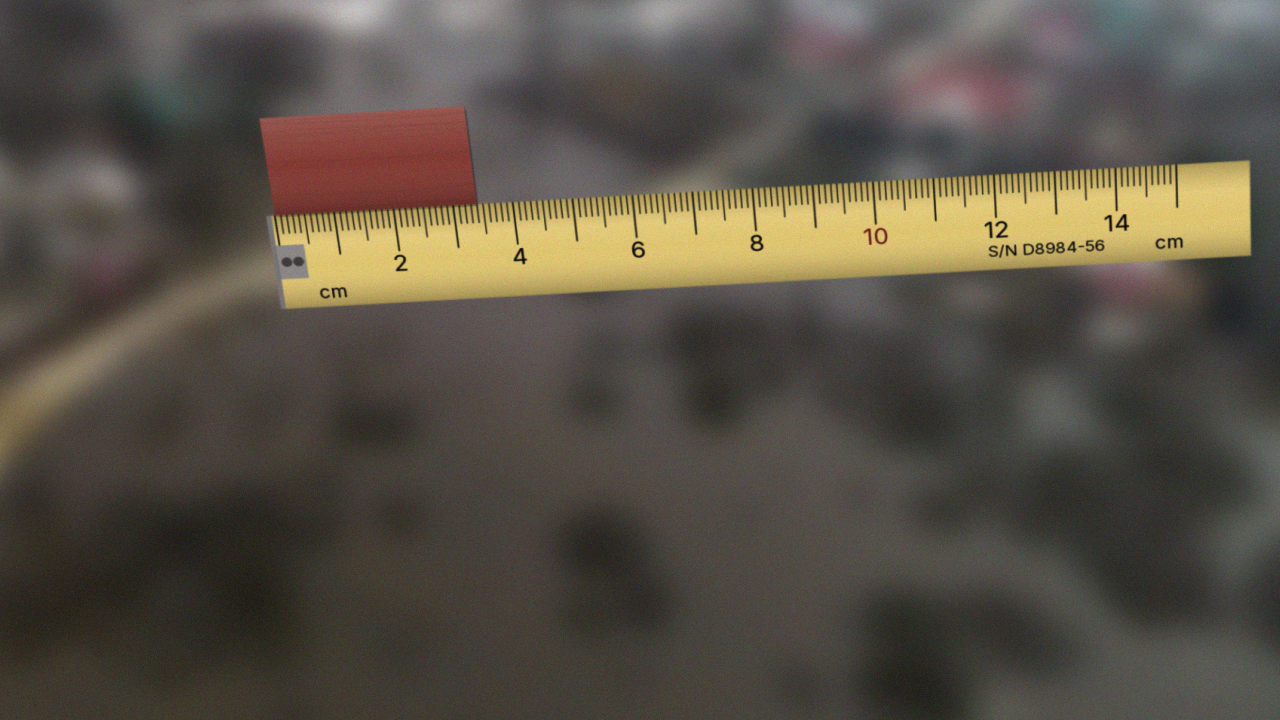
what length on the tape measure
3.4 cm
